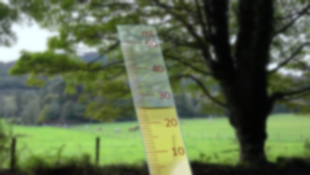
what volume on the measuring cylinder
25 mL
